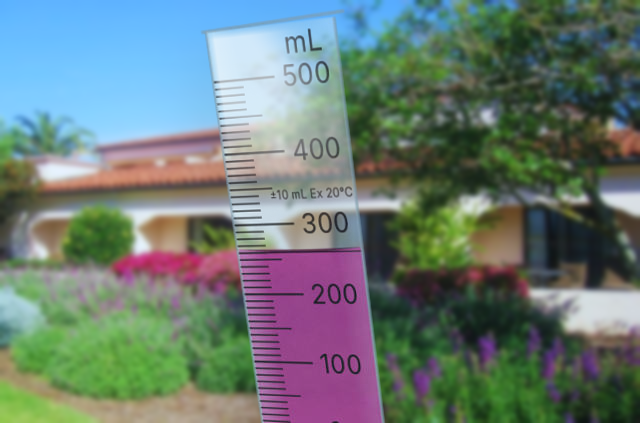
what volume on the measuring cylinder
260 mL
